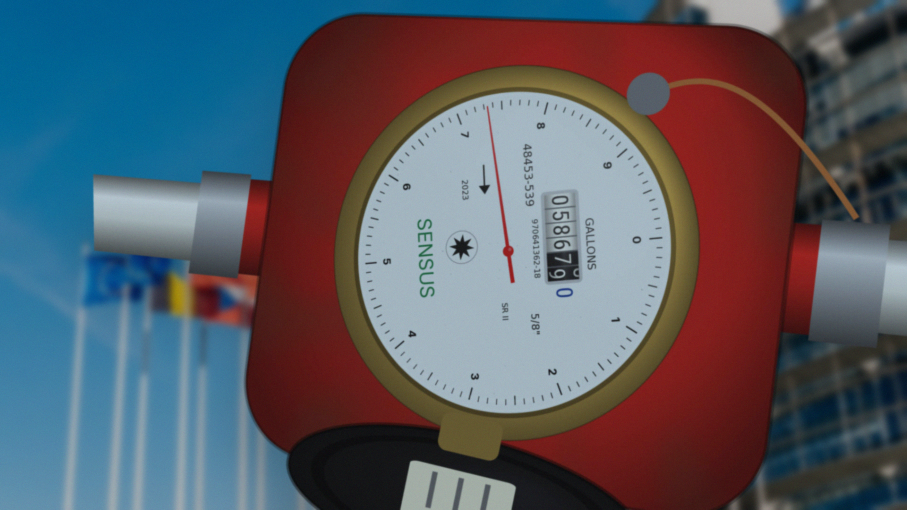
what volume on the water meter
586787.3 gal
